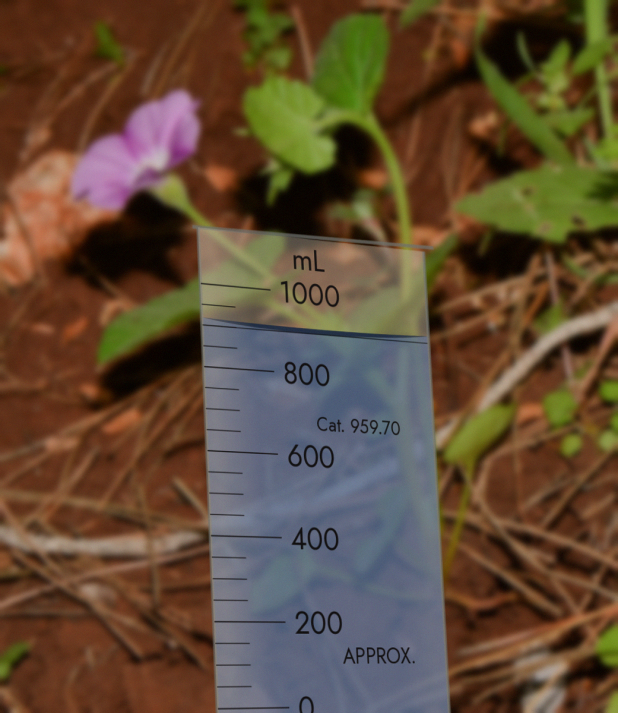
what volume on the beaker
900 mL
